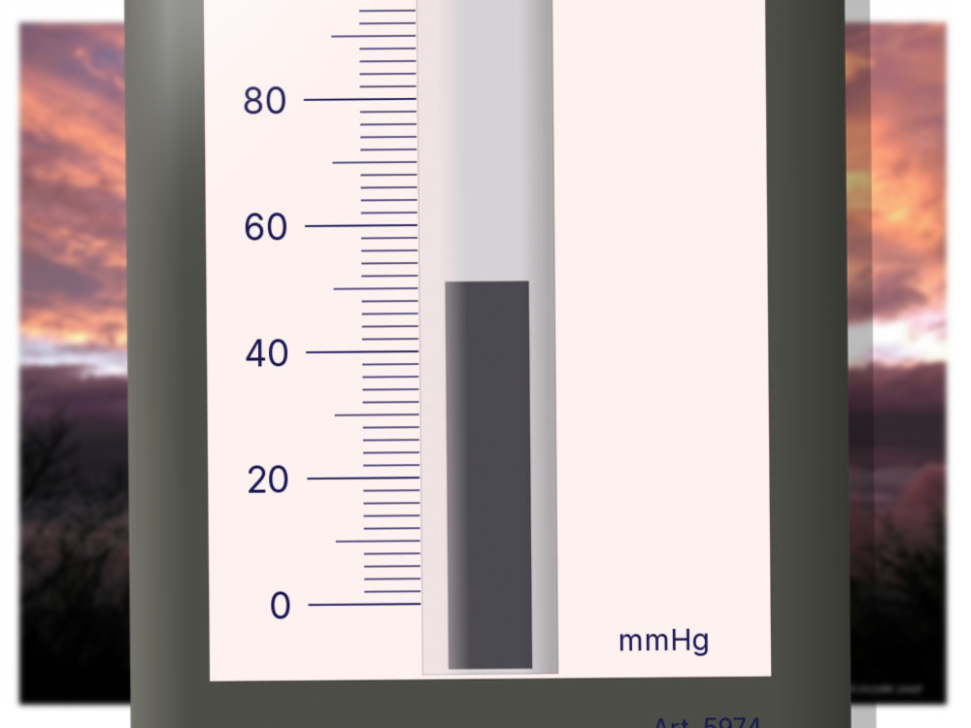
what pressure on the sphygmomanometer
51 mmHg
